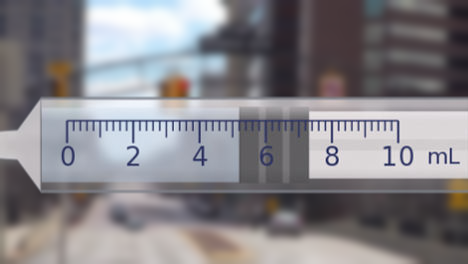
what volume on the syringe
5.2 mL
